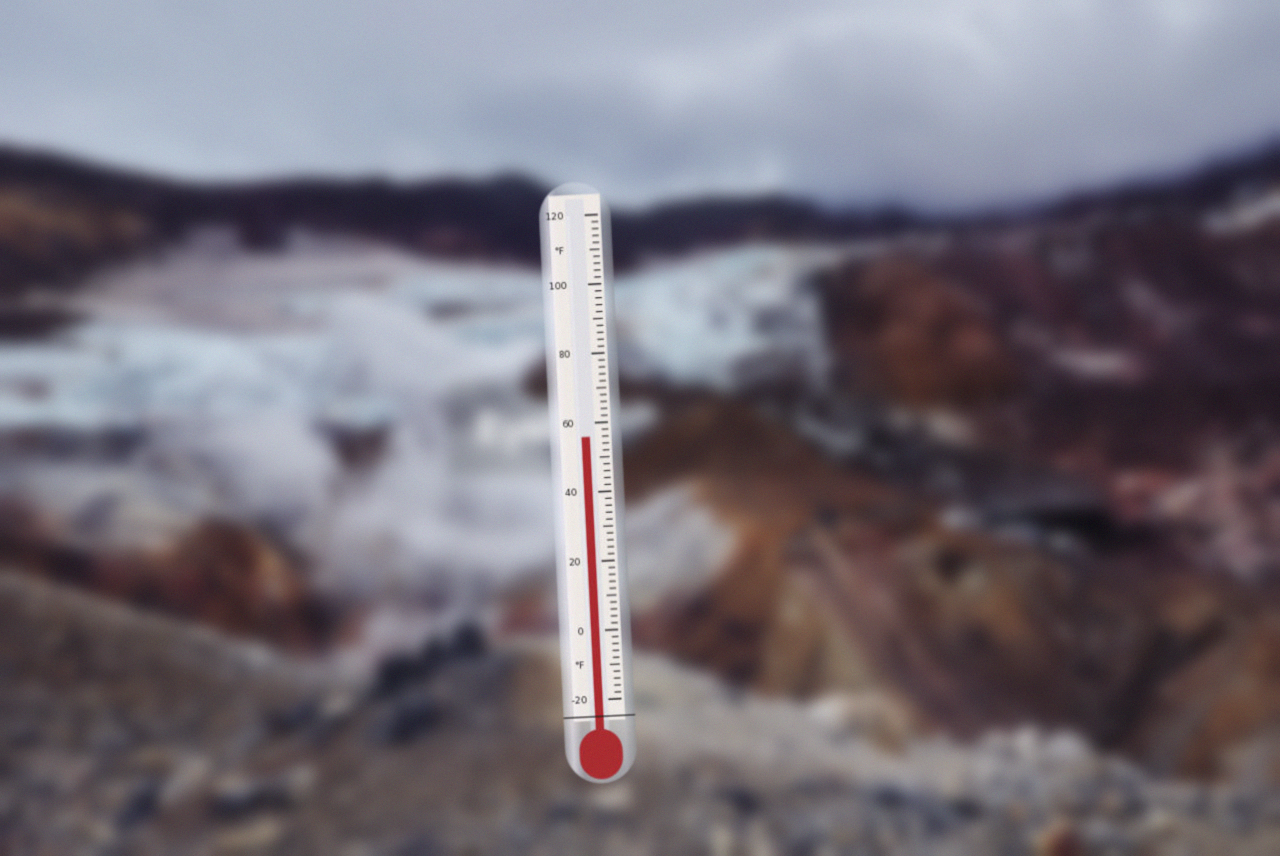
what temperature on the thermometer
56 °F
